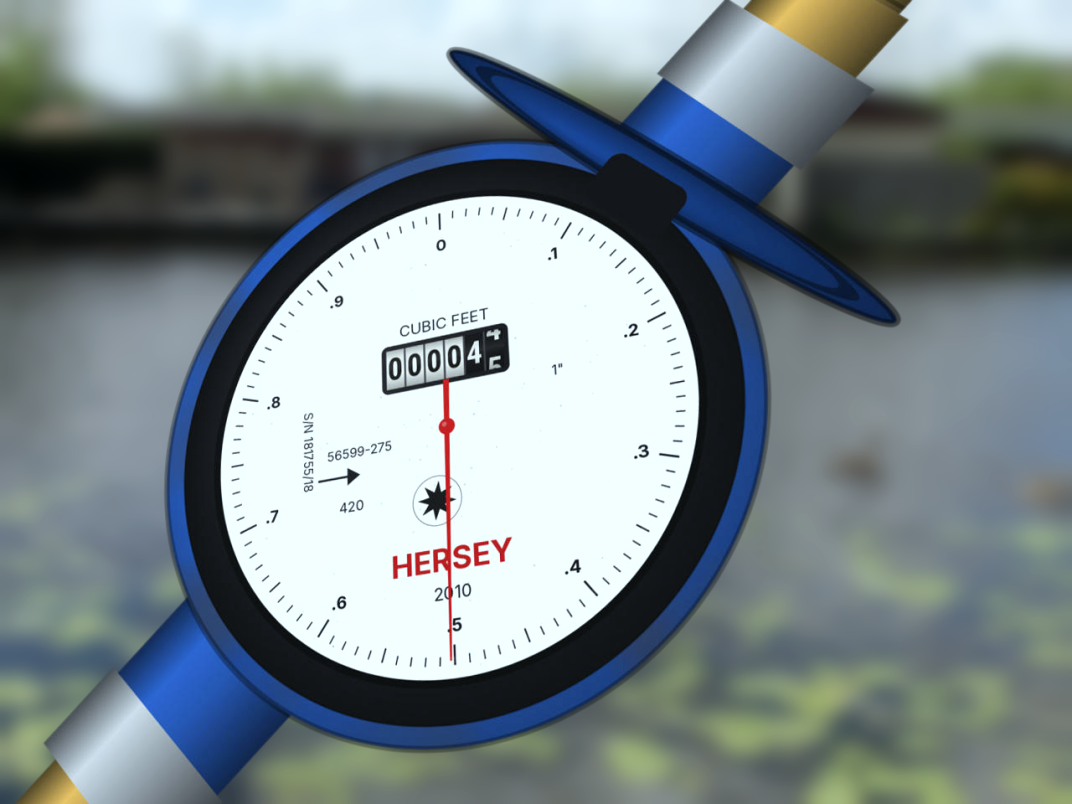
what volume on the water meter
44.50 ft³
